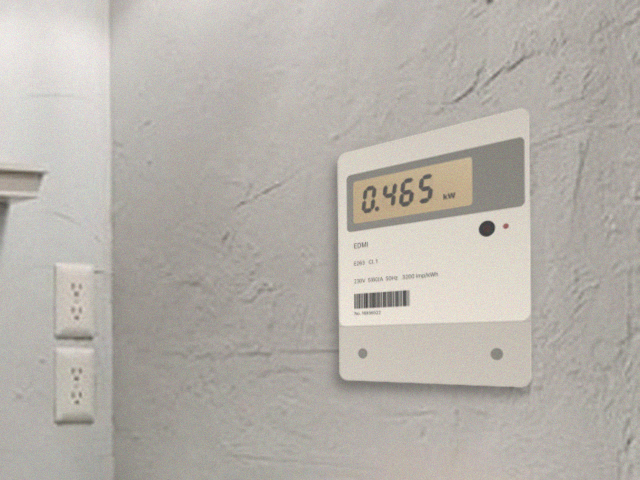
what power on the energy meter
0.465 kW
